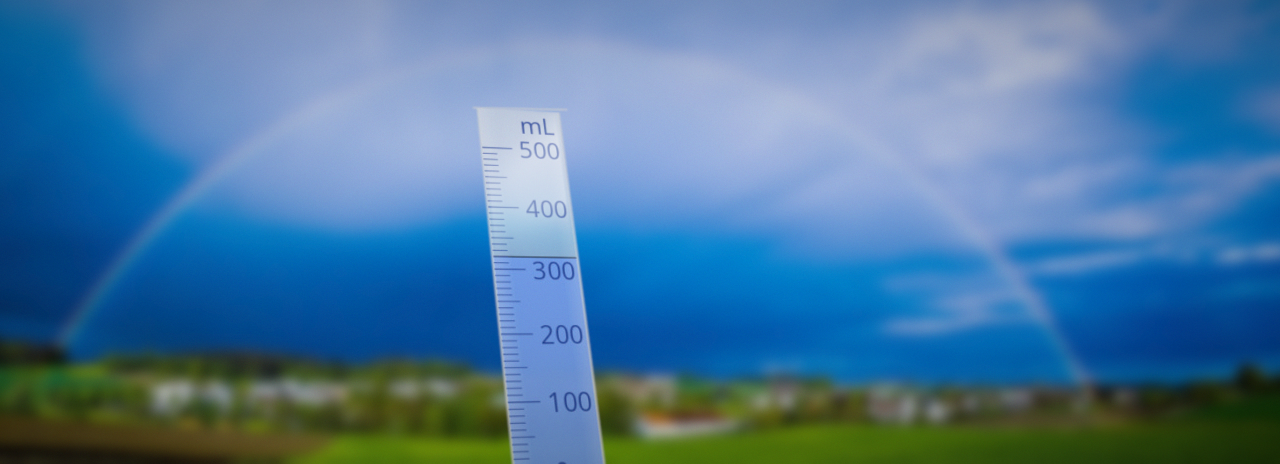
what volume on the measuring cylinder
320 mL
